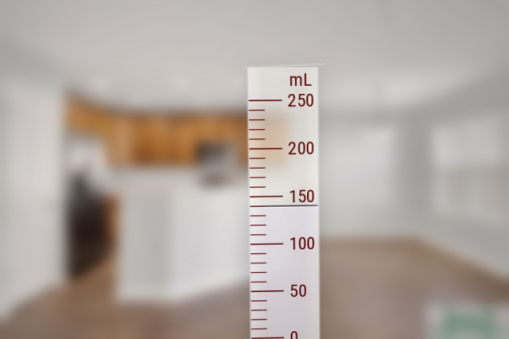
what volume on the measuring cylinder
140 mL
